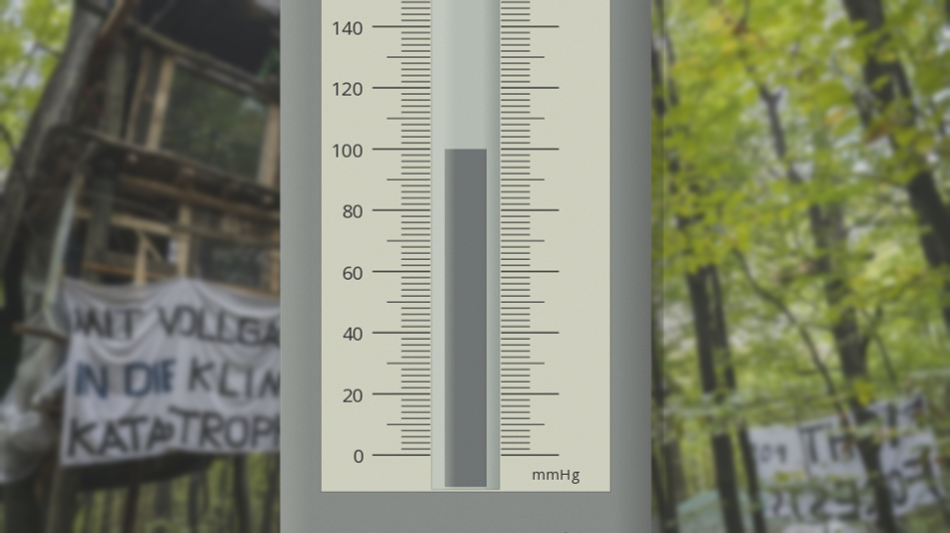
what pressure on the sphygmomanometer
100 mmHg
